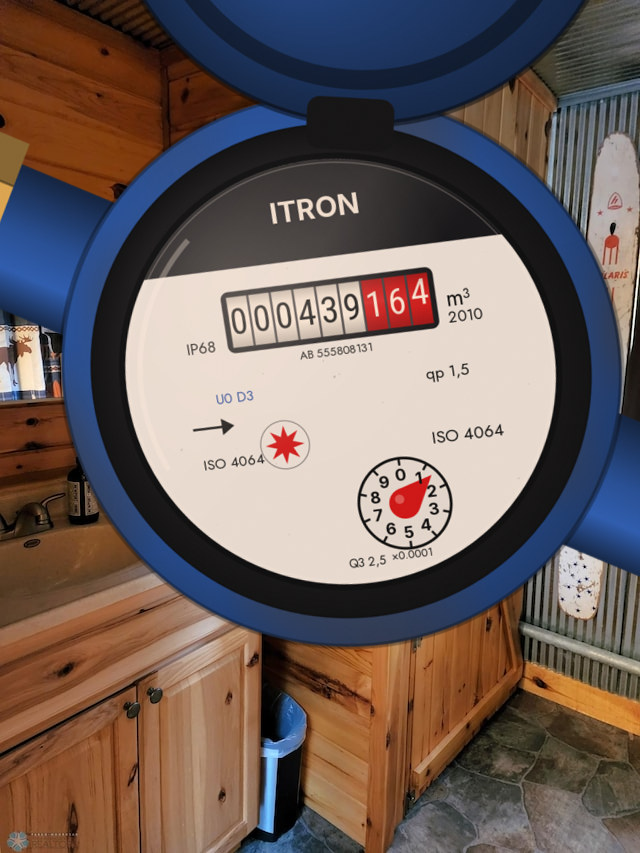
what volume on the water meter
439.1641 m³
